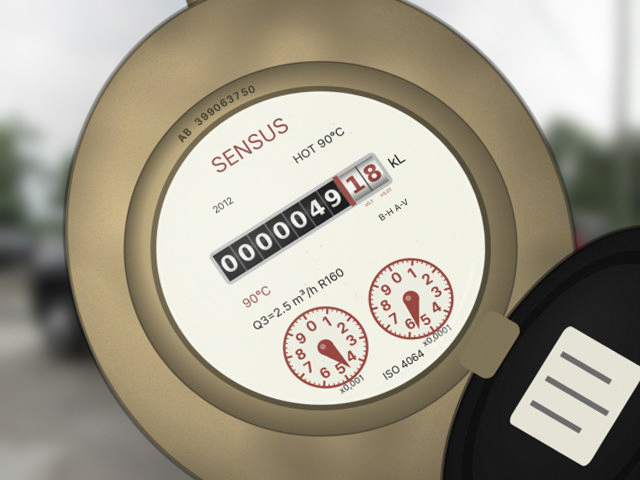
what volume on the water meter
49.1845 kL
